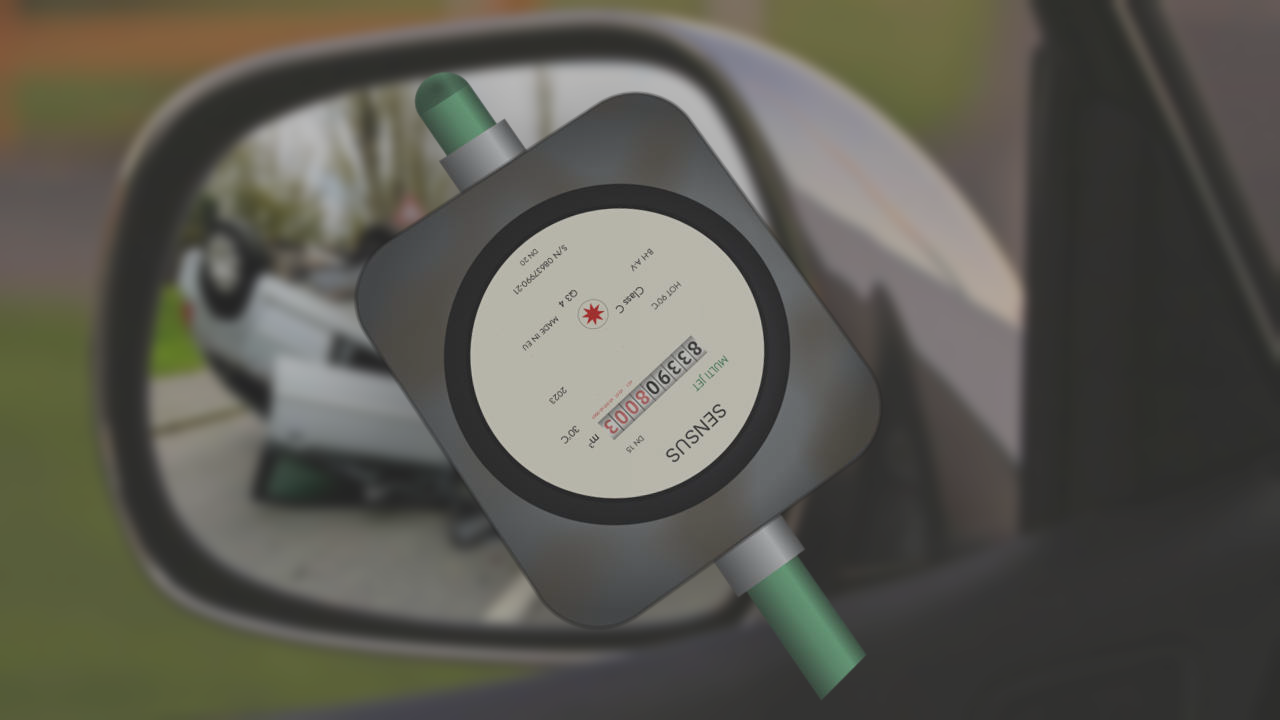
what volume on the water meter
83390.8003 m³
